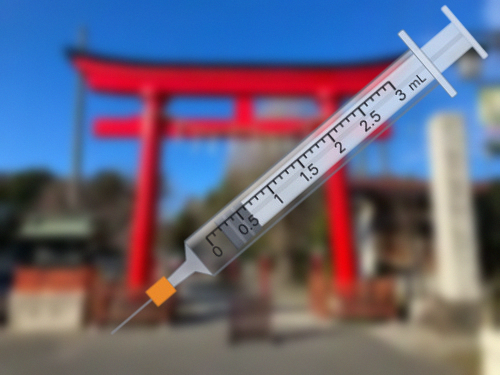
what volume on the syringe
0.2 mL
